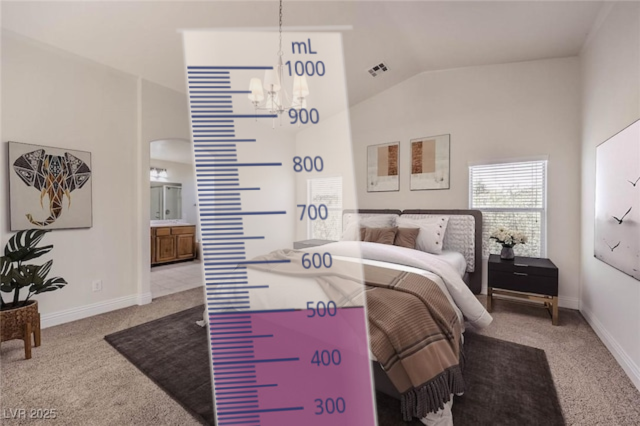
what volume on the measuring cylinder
500 mL
